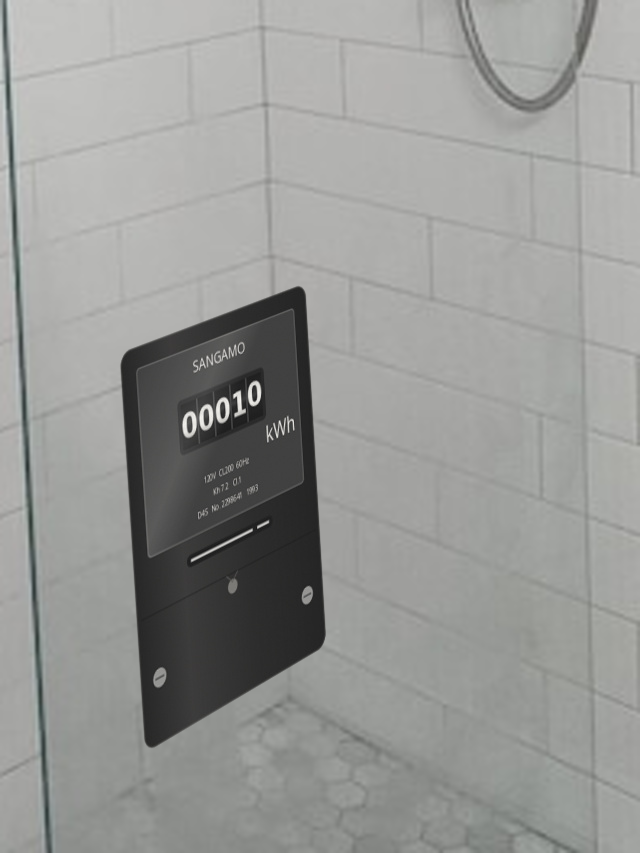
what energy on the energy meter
10 kWh
